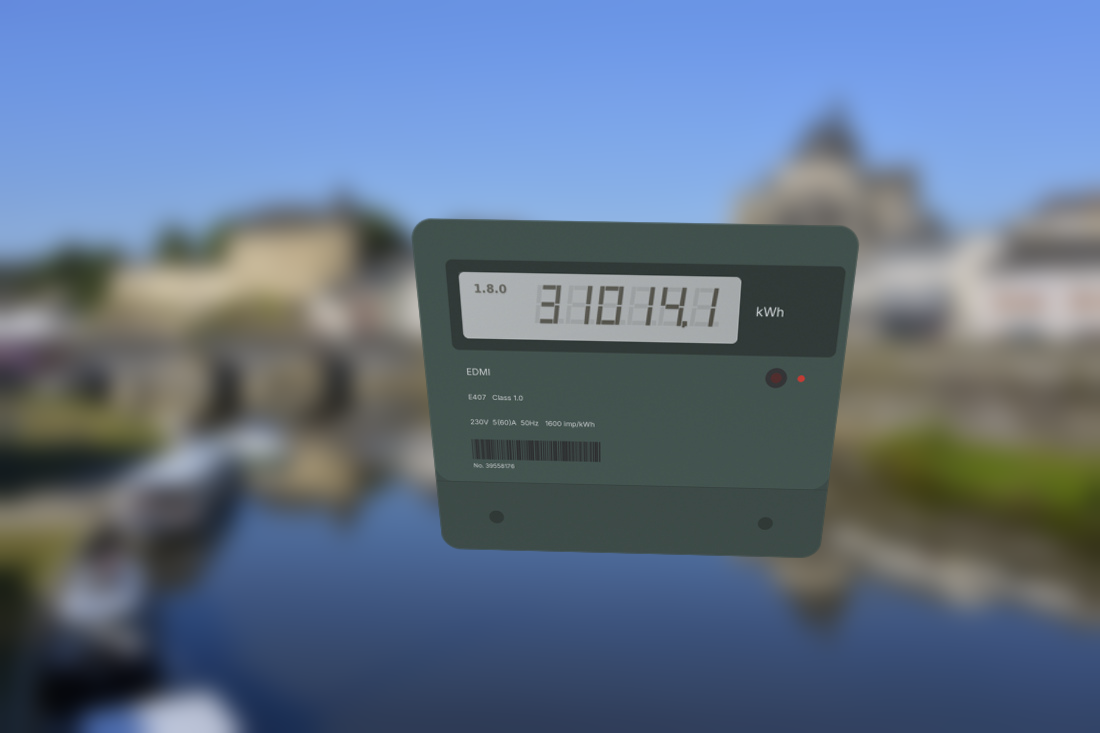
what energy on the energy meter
31014.1 kWh
